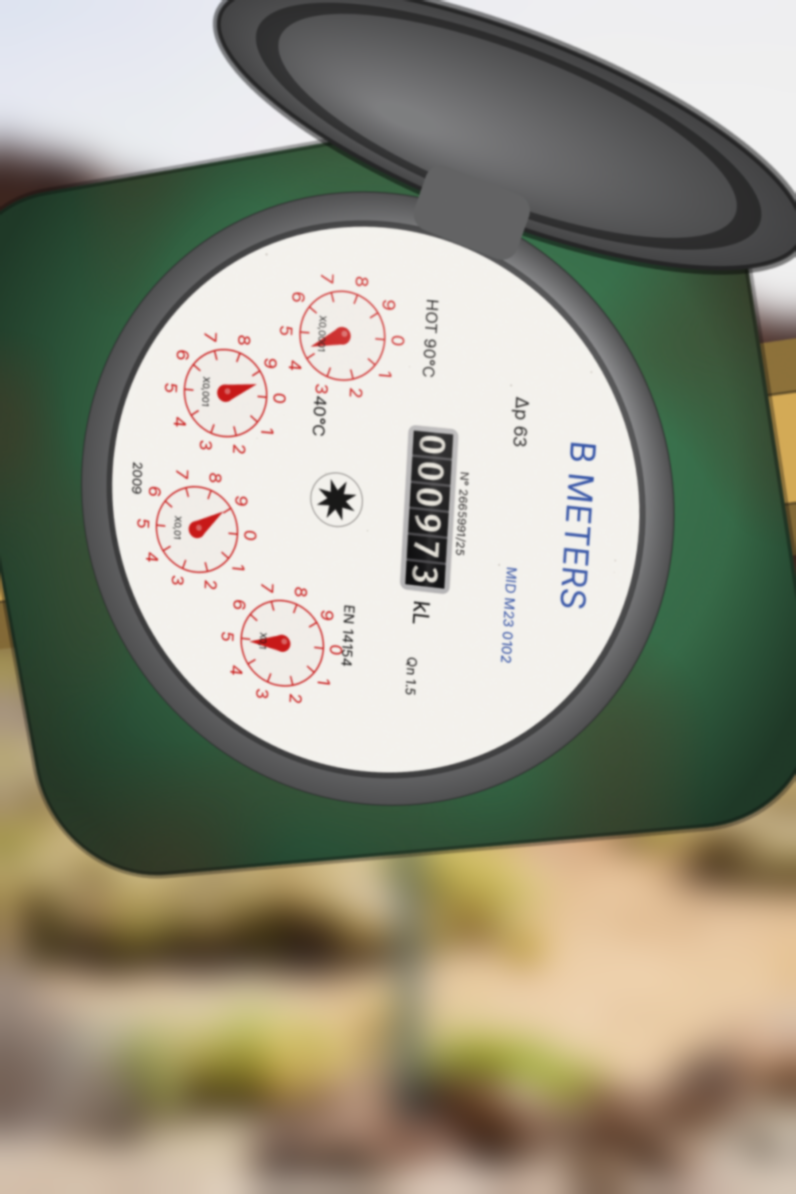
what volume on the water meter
973.4894 kL
